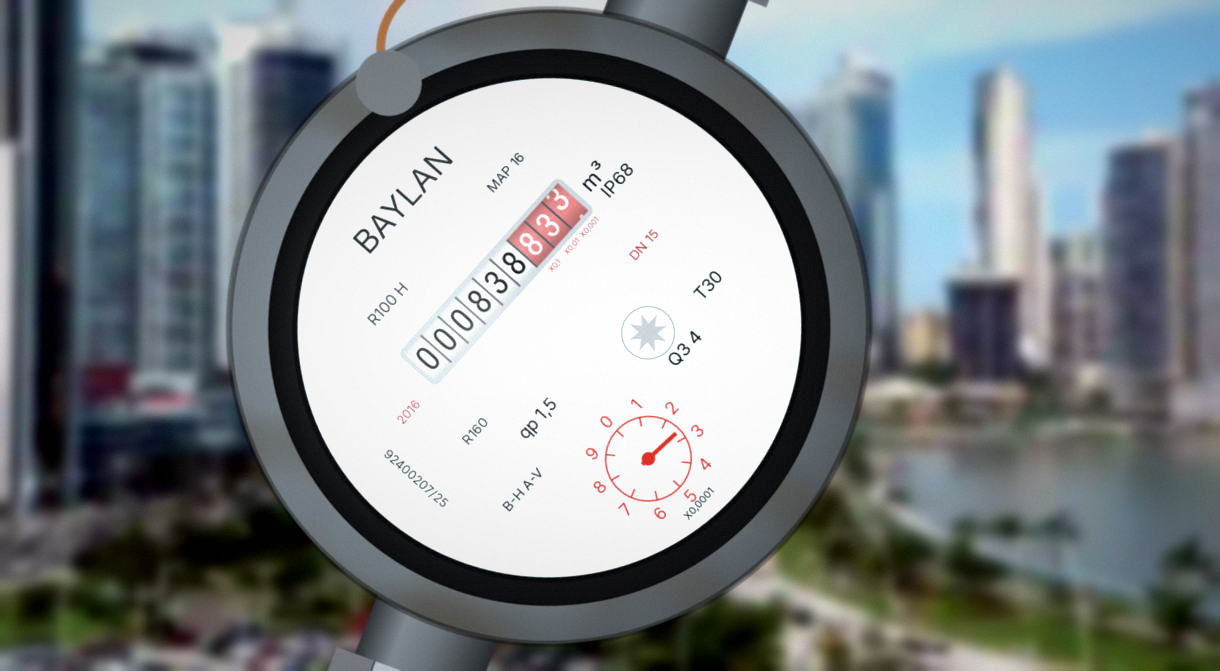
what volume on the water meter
838.8332 m³
